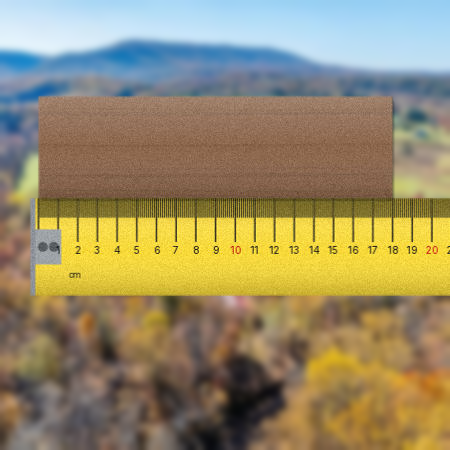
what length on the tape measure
18 cm
